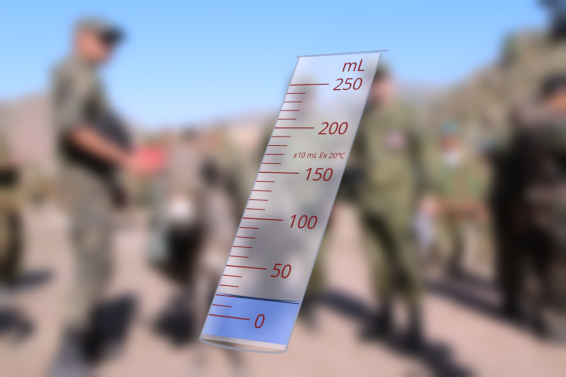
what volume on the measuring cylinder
20 mL
